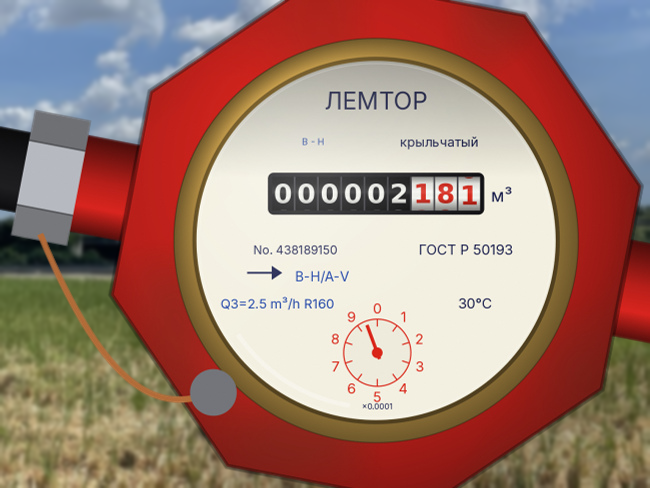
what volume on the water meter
2.1809 m³
